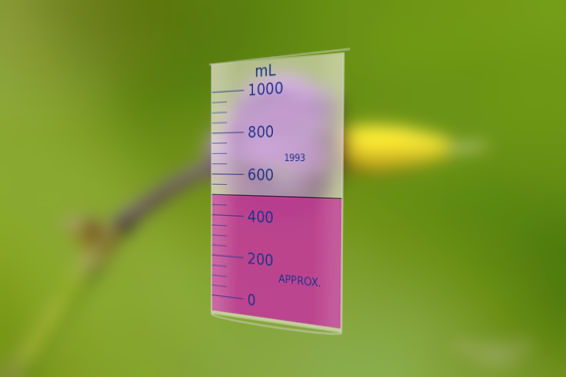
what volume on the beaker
500 mL
